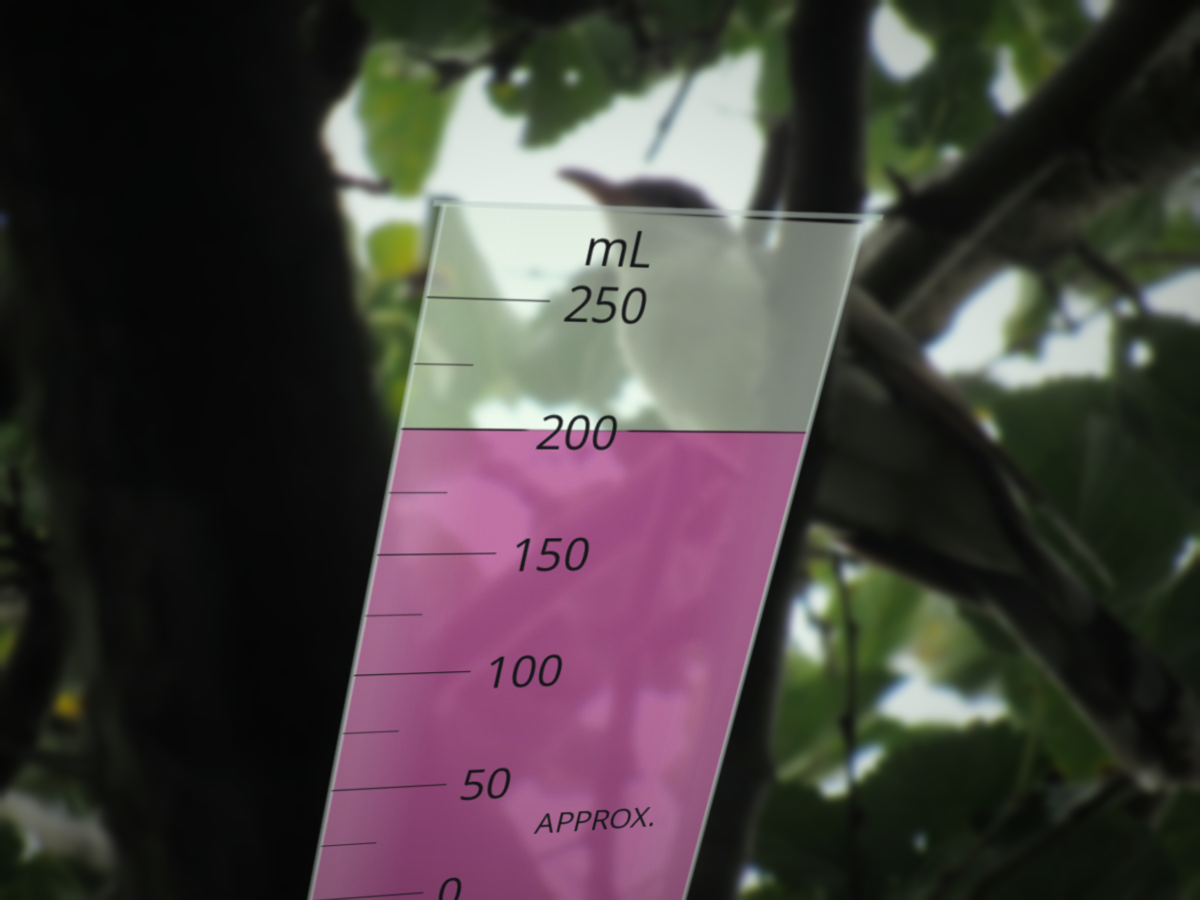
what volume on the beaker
200 mL
